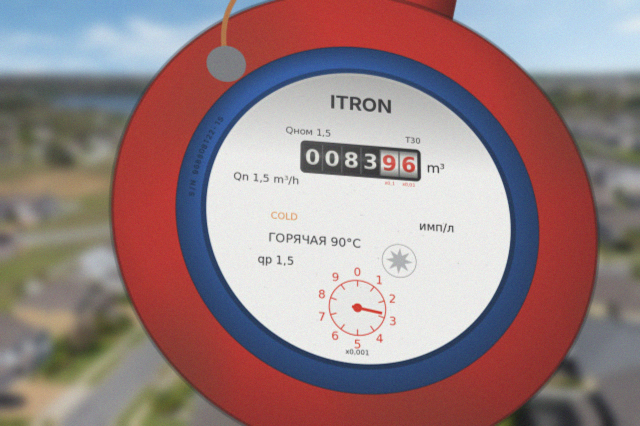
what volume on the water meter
83.962 m³
